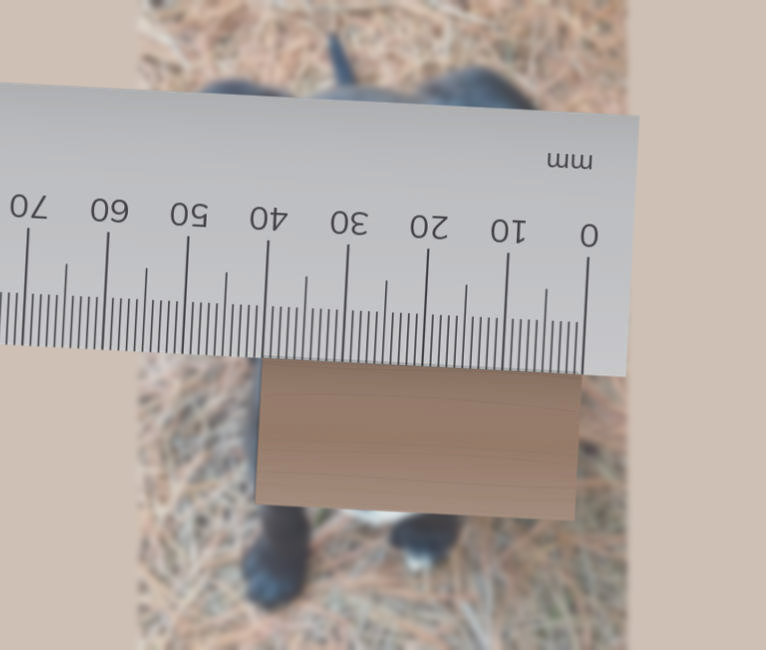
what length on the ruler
40 mm
